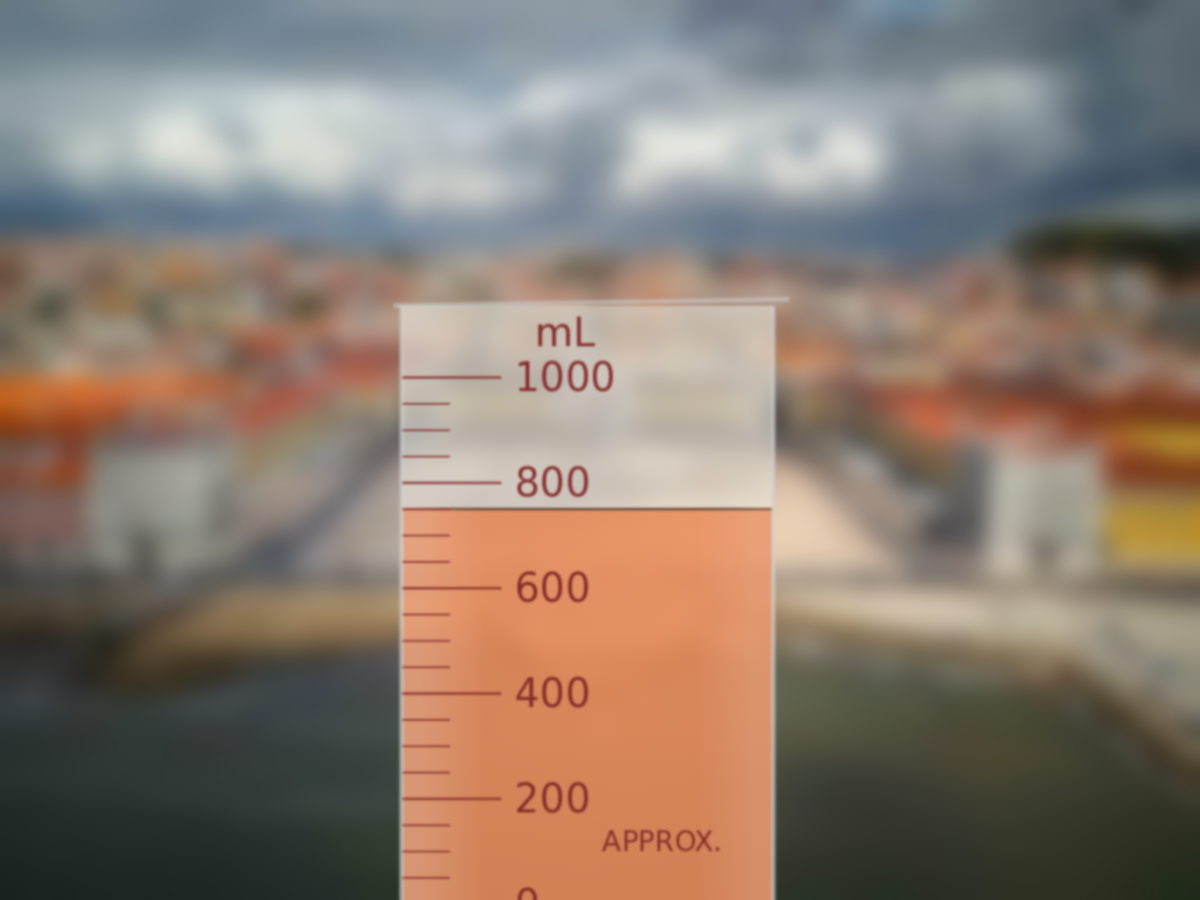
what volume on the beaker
750 mL
